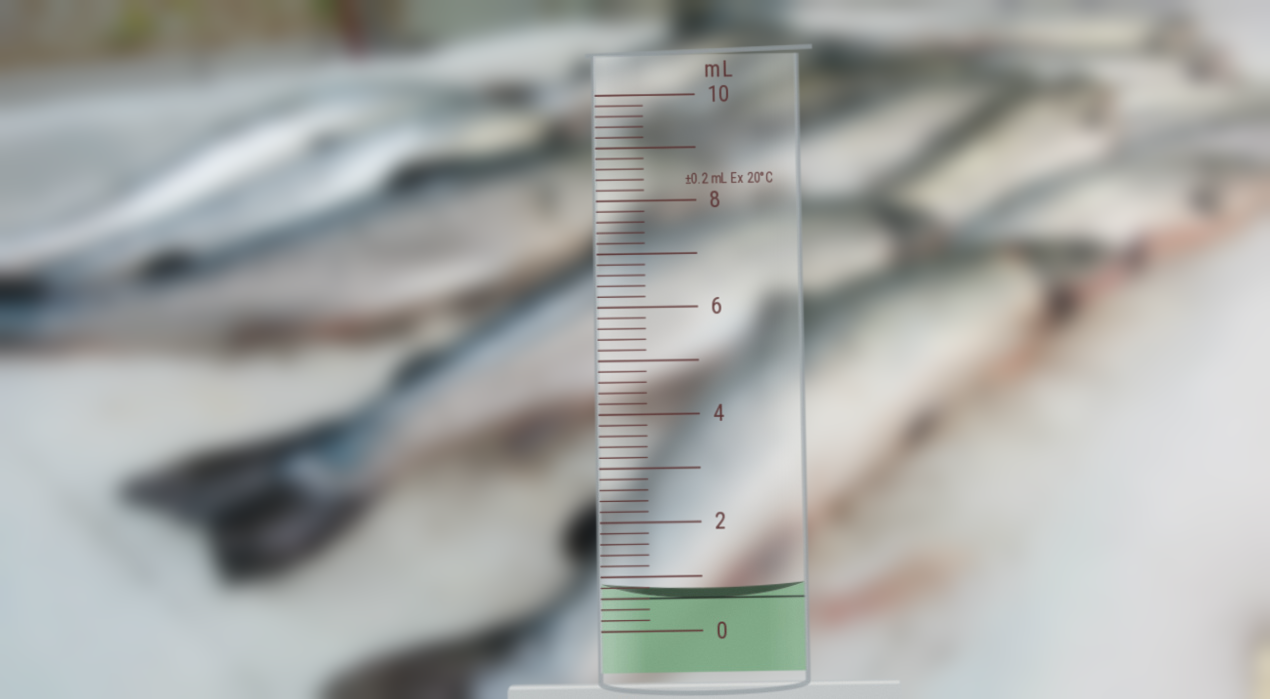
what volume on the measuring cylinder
0.6 mL
